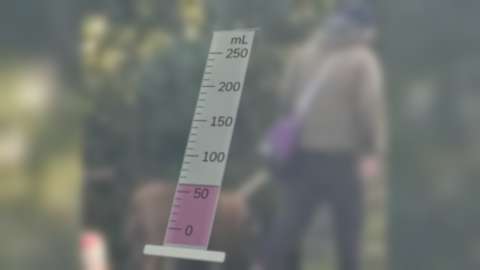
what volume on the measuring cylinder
60 mL
